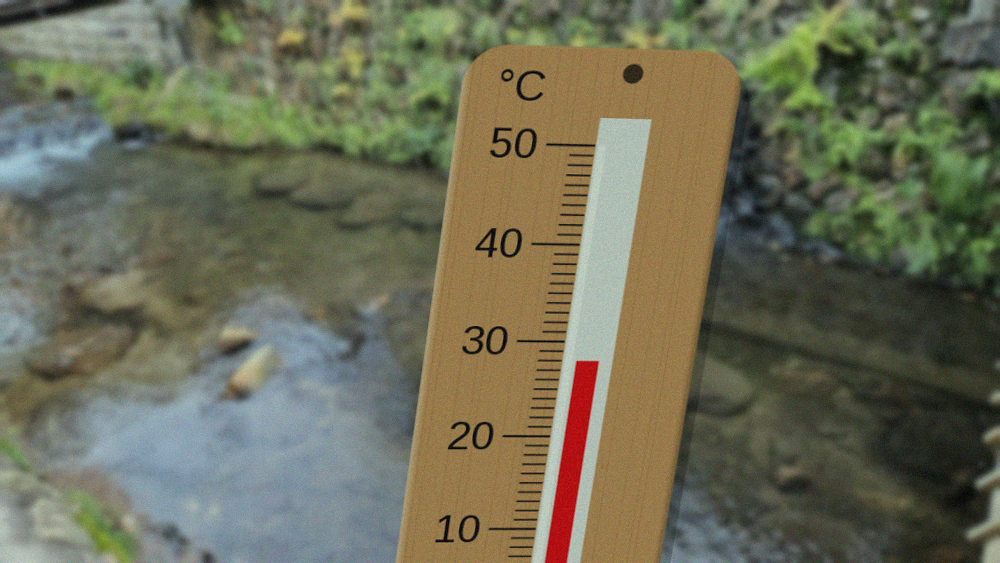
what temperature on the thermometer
28 °C
